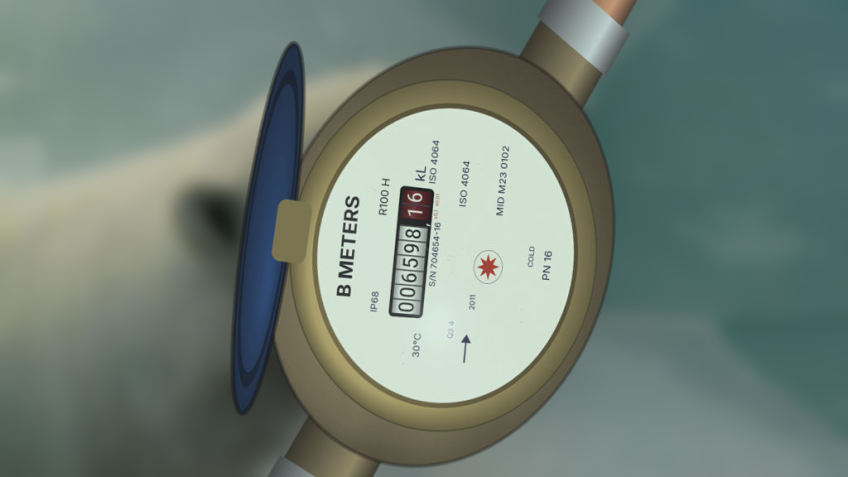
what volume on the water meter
6598.16 kL
